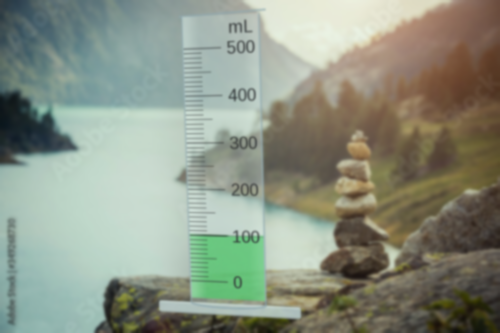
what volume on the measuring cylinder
100 mL
